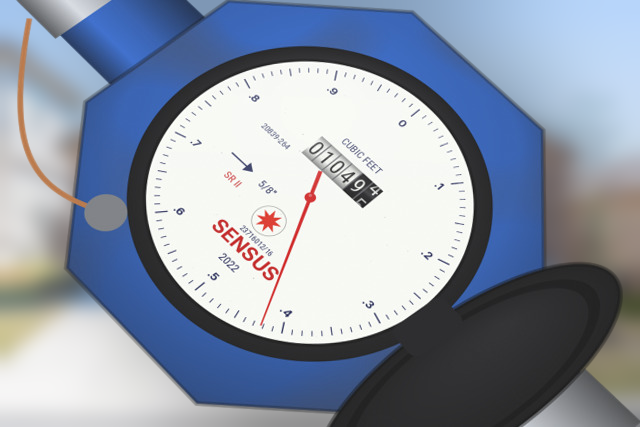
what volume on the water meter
10494.42 ft³
